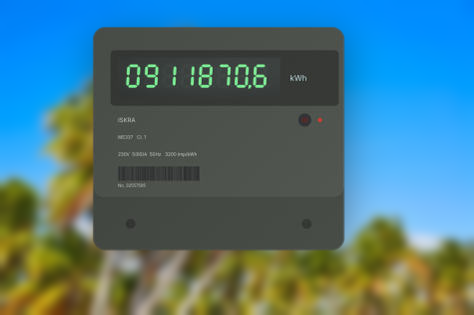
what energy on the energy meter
911870.6 kWh
